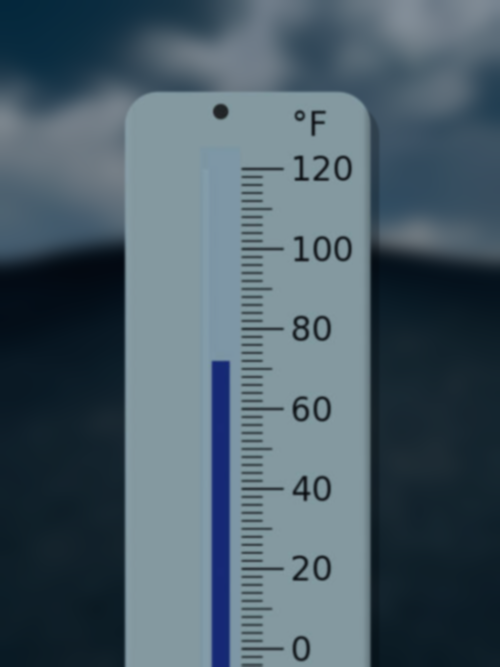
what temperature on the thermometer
72 °F
